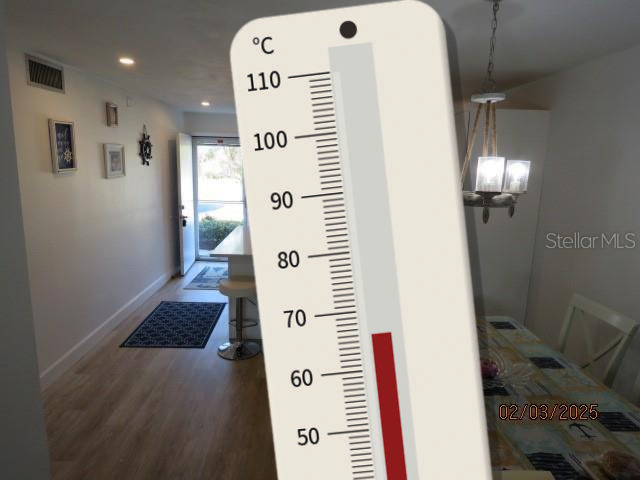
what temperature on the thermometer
66 °C
